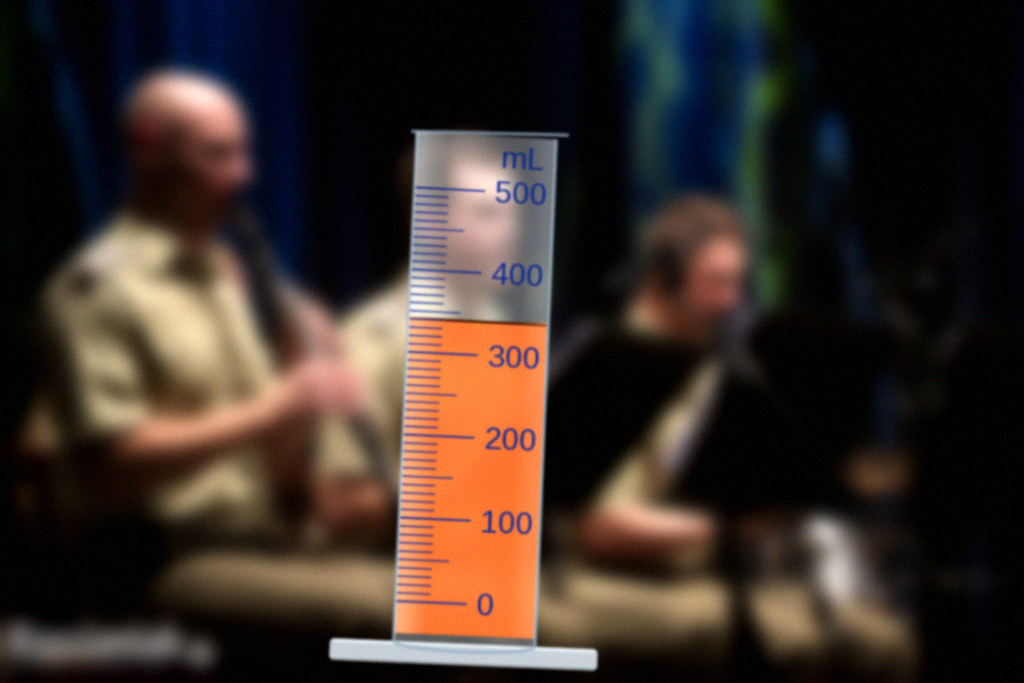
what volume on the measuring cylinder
340 mL
